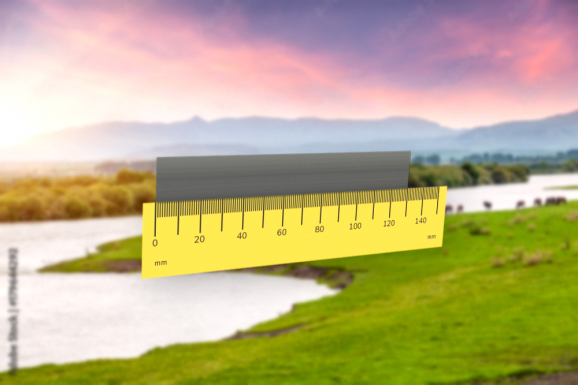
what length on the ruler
130 mm
